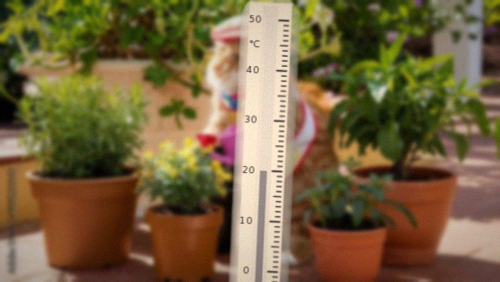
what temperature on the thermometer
20 °C
